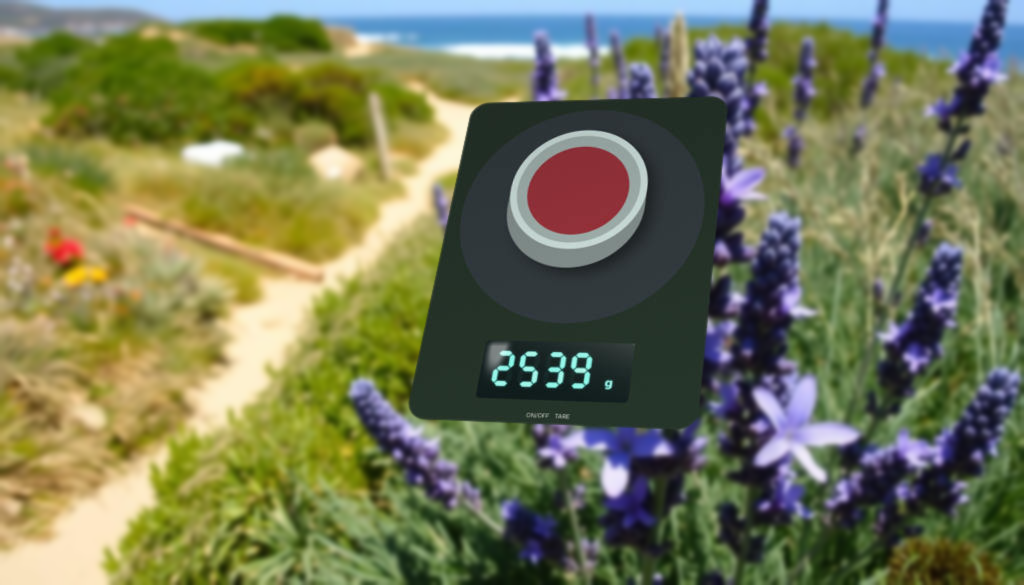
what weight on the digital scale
2539 g
